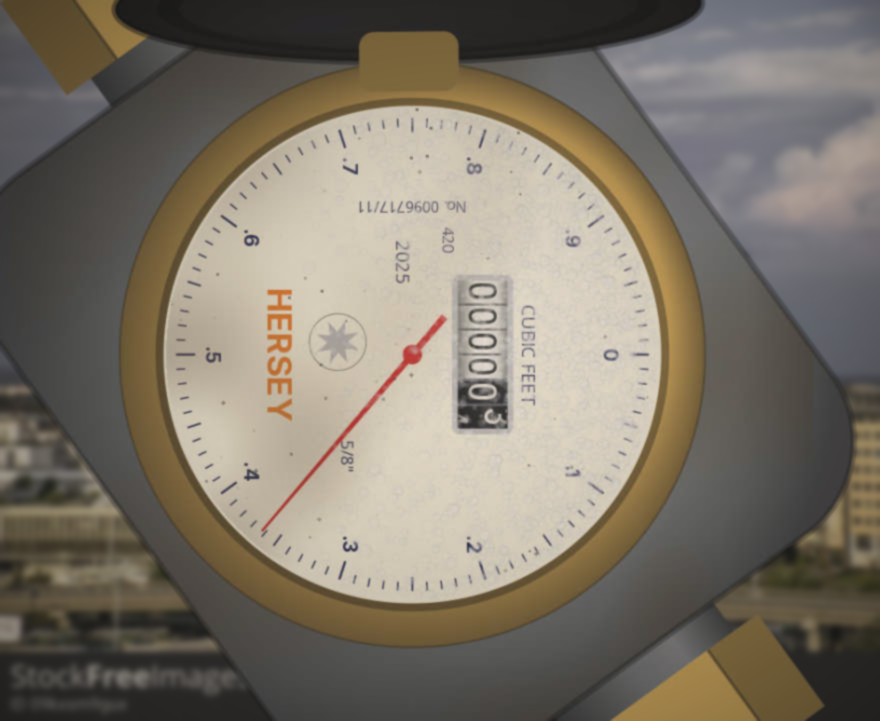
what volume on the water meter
3.36 ft³
